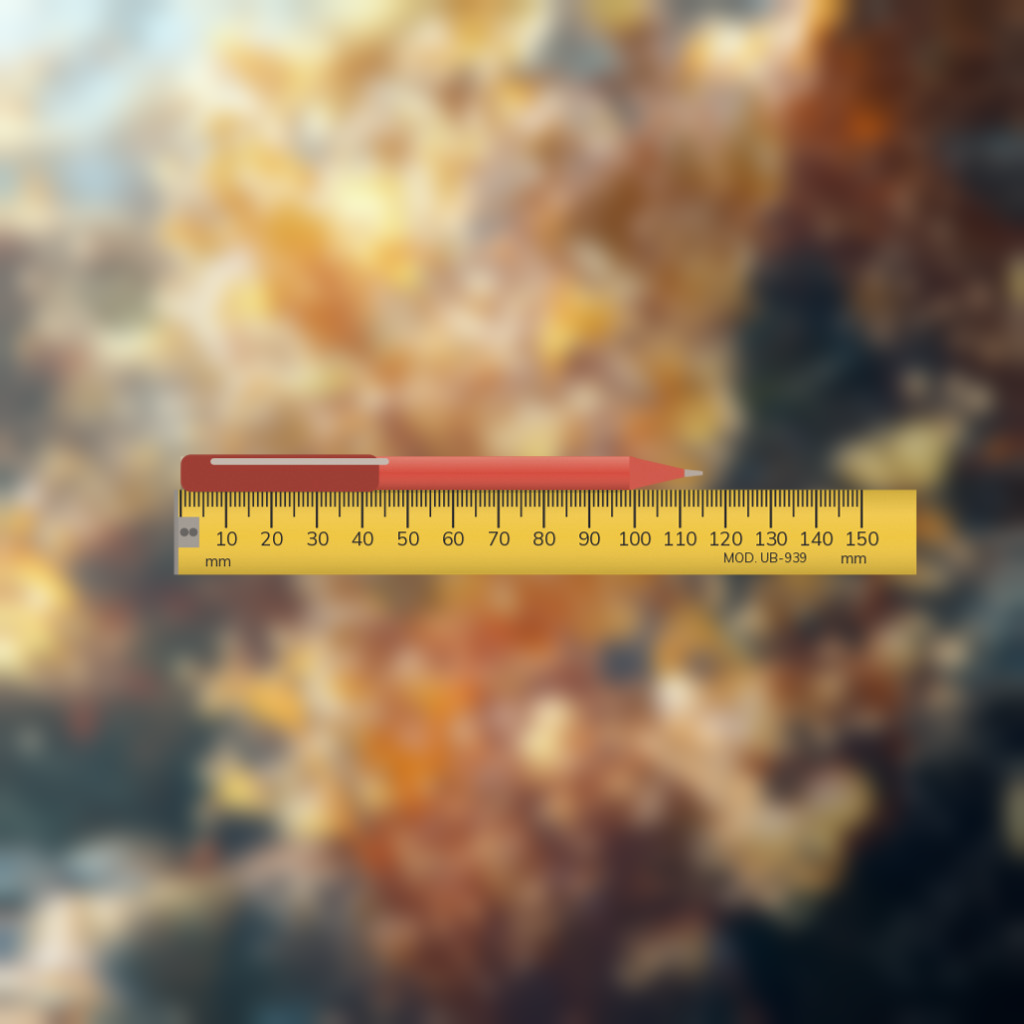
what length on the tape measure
115 mm
